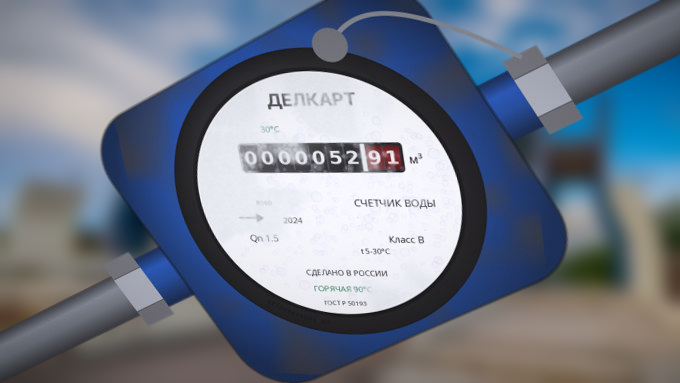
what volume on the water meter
52.91 m³
